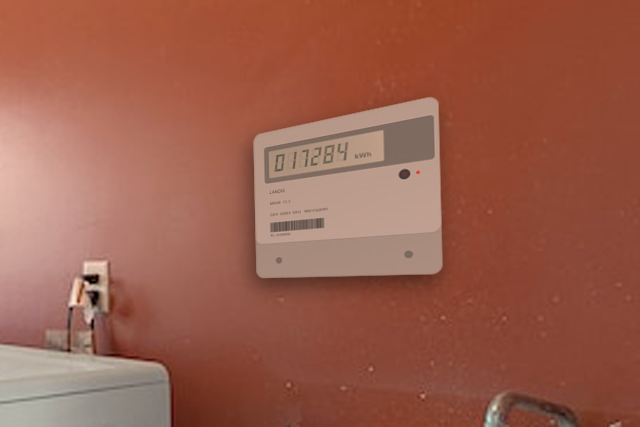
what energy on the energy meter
17284 kWh
